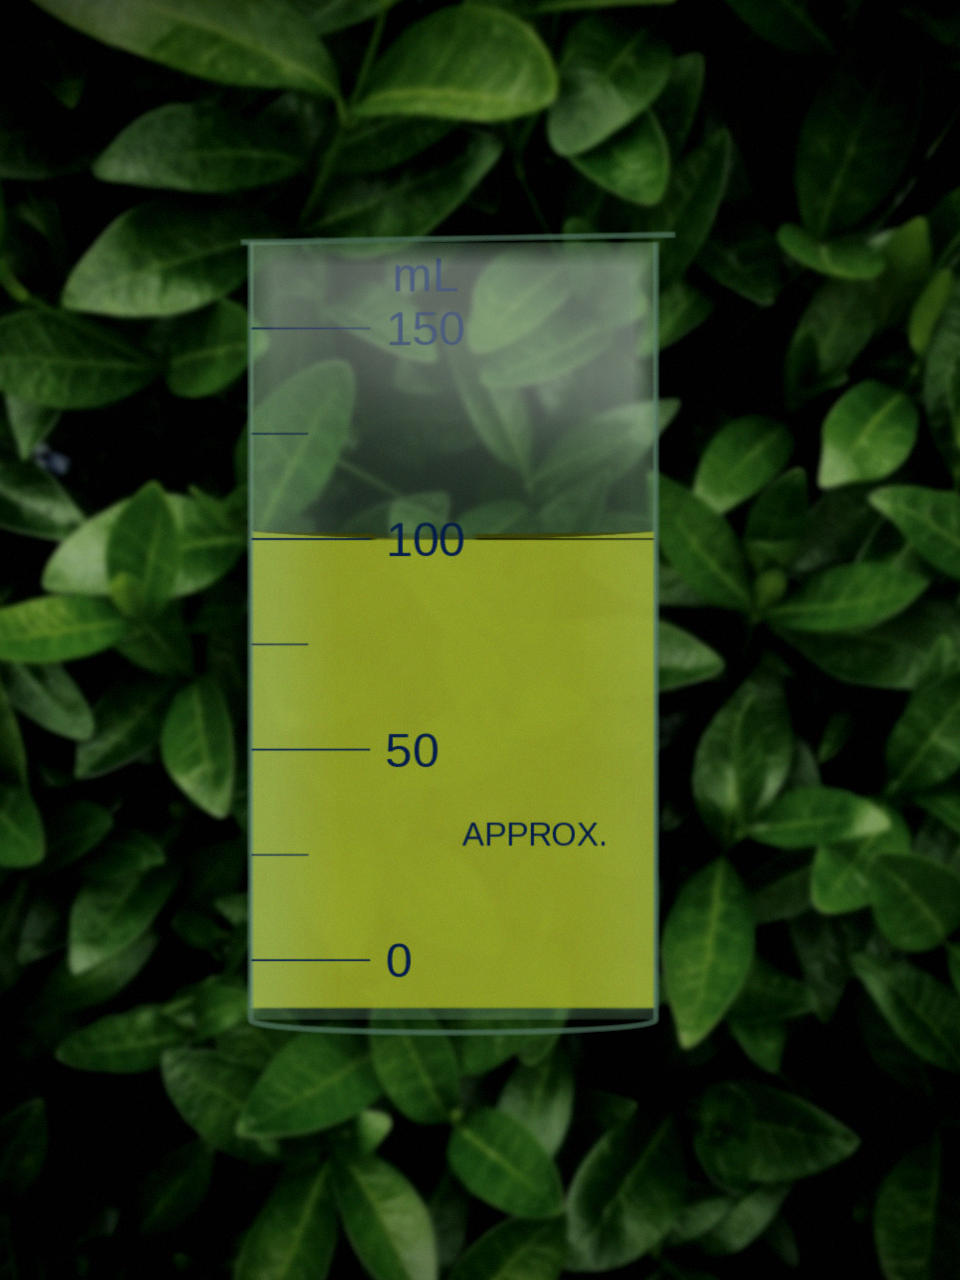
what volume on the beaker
100 mL
